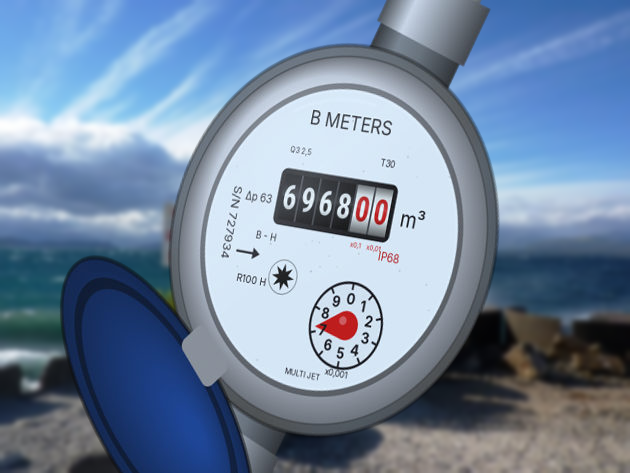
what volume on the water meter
6968.007 m³
